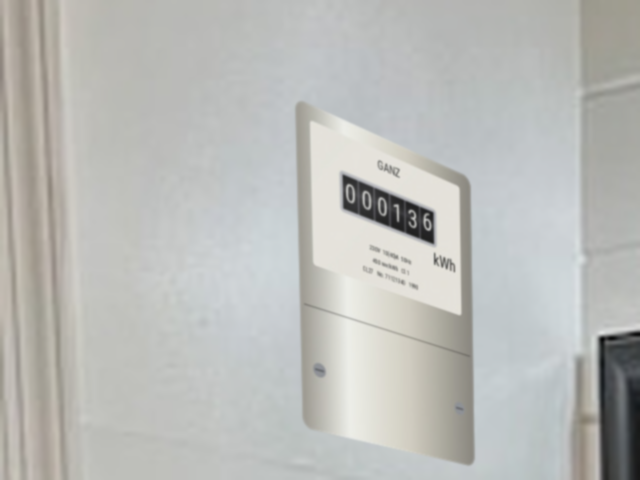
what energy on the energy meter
136 kWh
